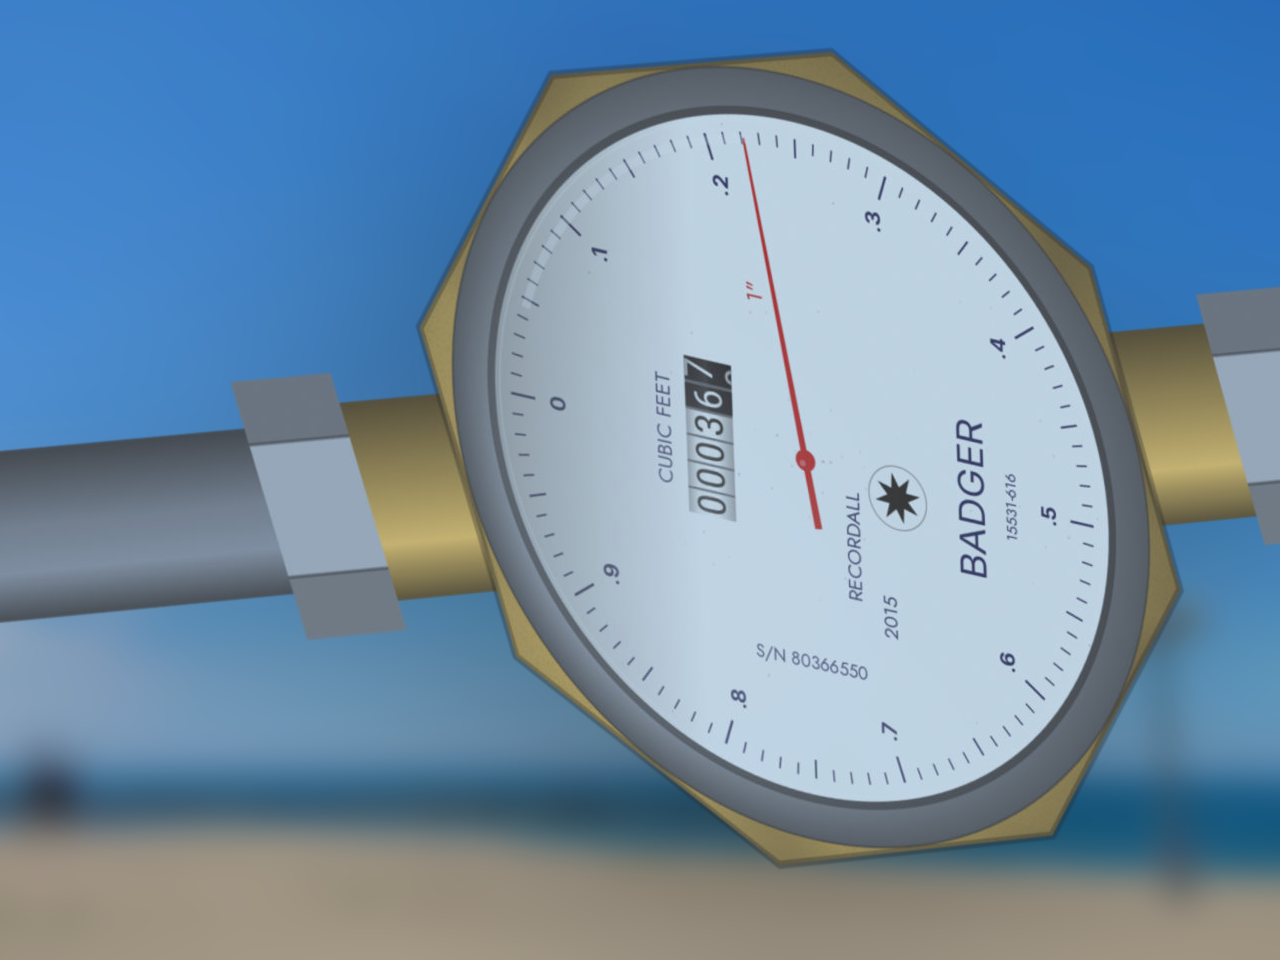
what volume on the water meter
367.22 ft³
